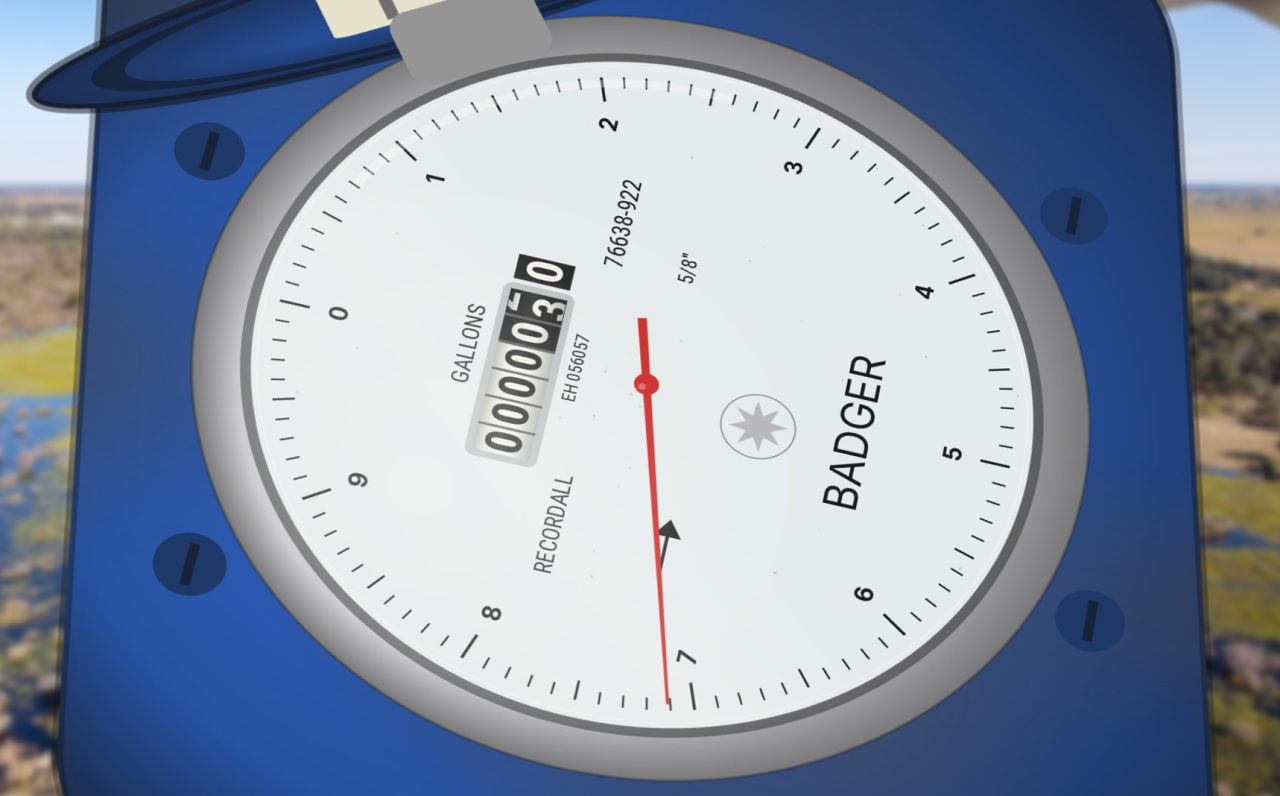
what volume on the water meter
27.1 gal
